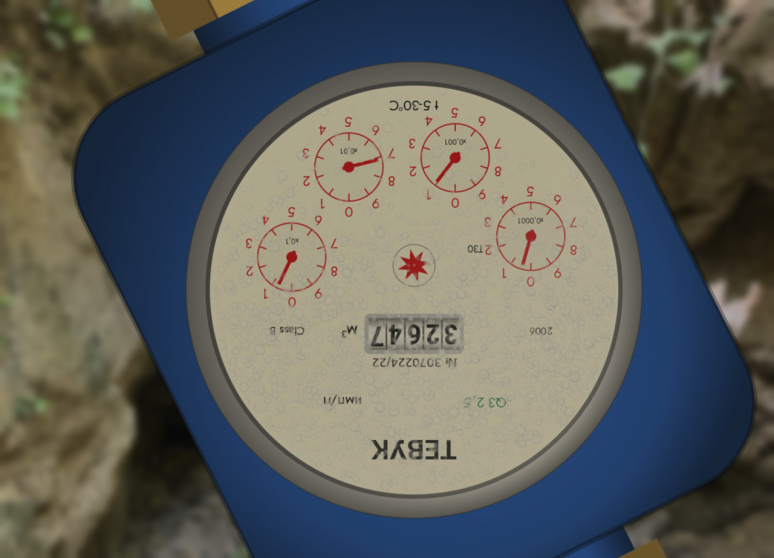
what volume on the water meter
32647.0710 m³
